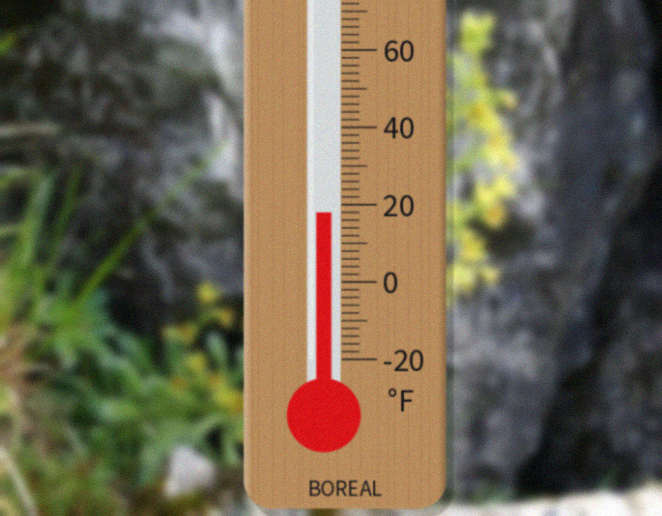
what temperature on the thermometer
18 °F
